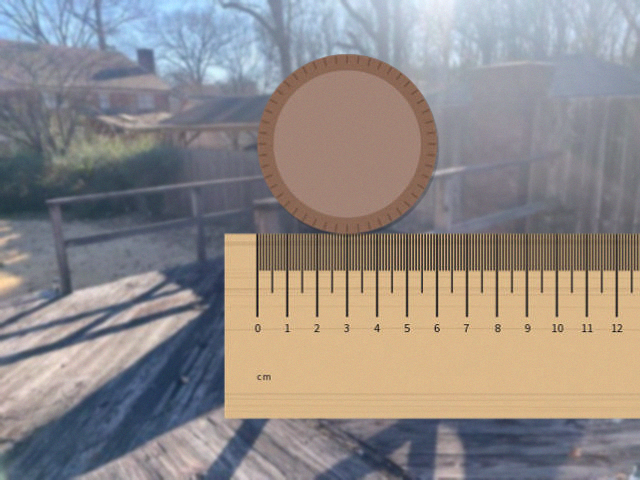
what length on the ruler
6 cm
